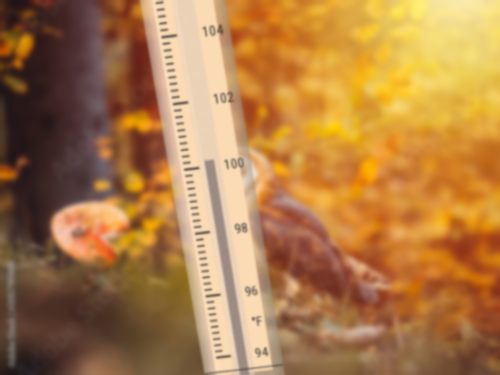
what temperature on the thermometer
100.2 °F
